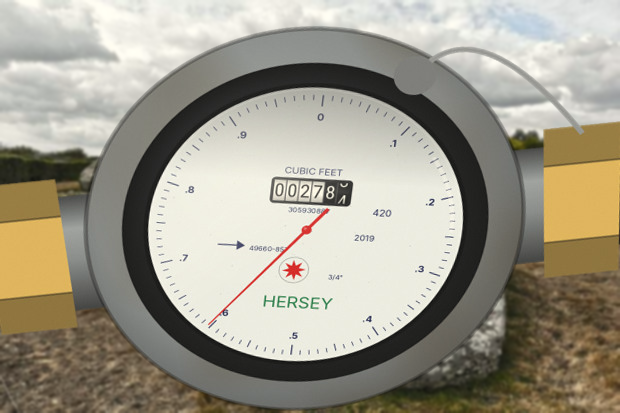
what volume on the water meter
2783.60 ft³
